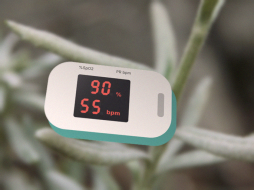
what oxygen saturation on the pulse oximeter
90 %
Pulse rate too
55 bpm
